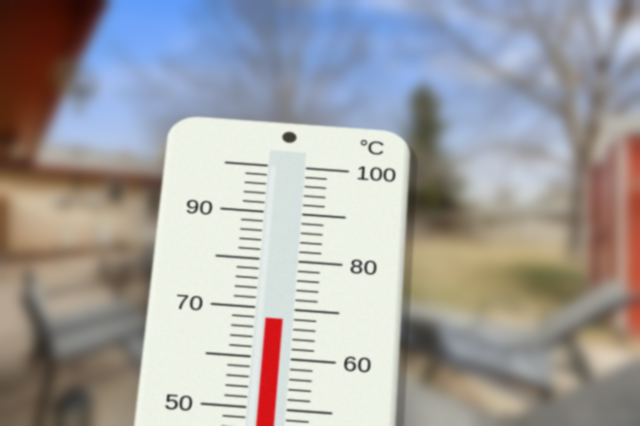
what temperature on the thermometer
68 °C
